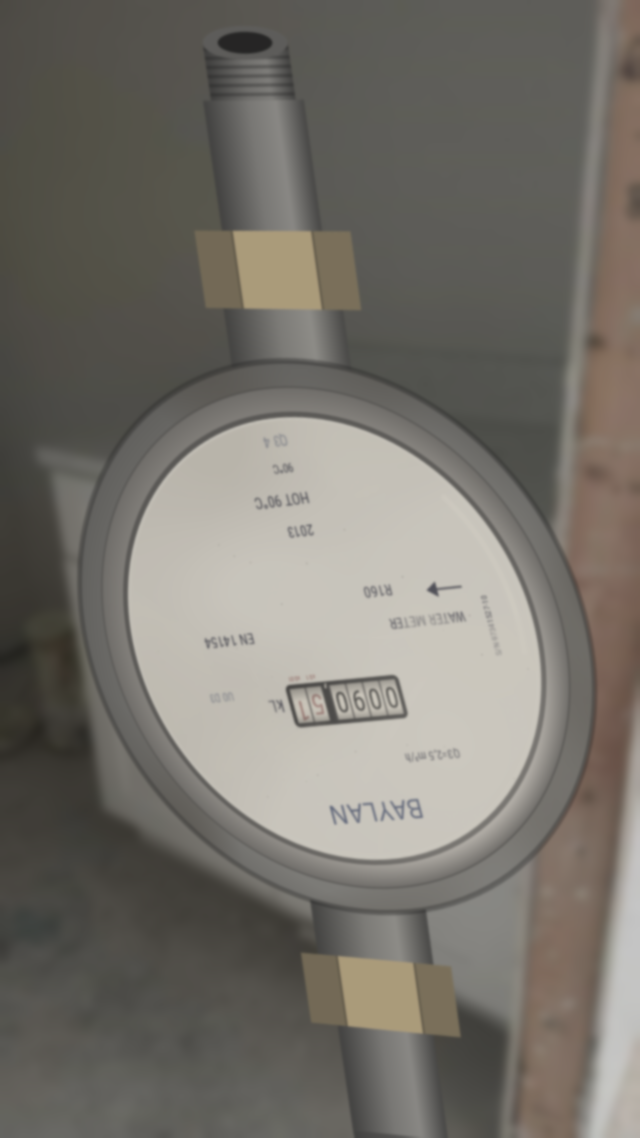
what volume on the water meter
90.51 kL
